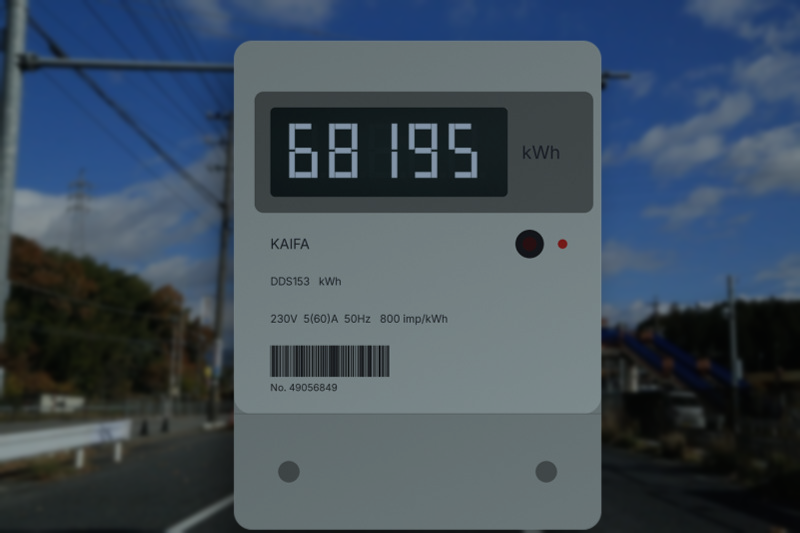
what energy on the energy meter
68195 kWh
